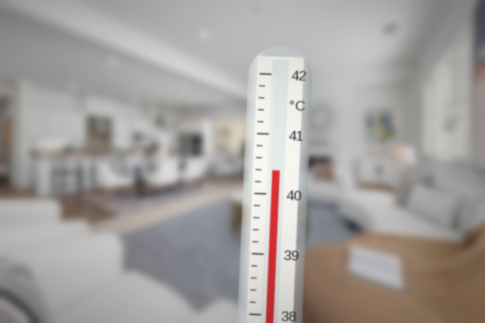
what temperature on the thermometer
40.4 °C
